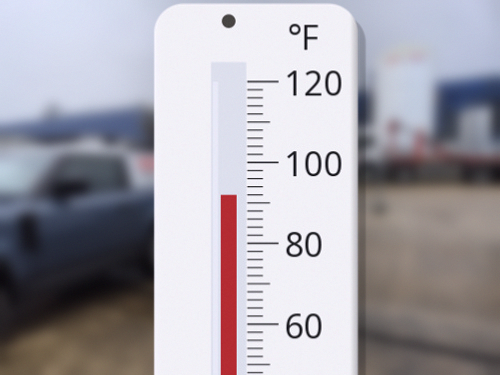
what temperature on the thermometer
92 °F
